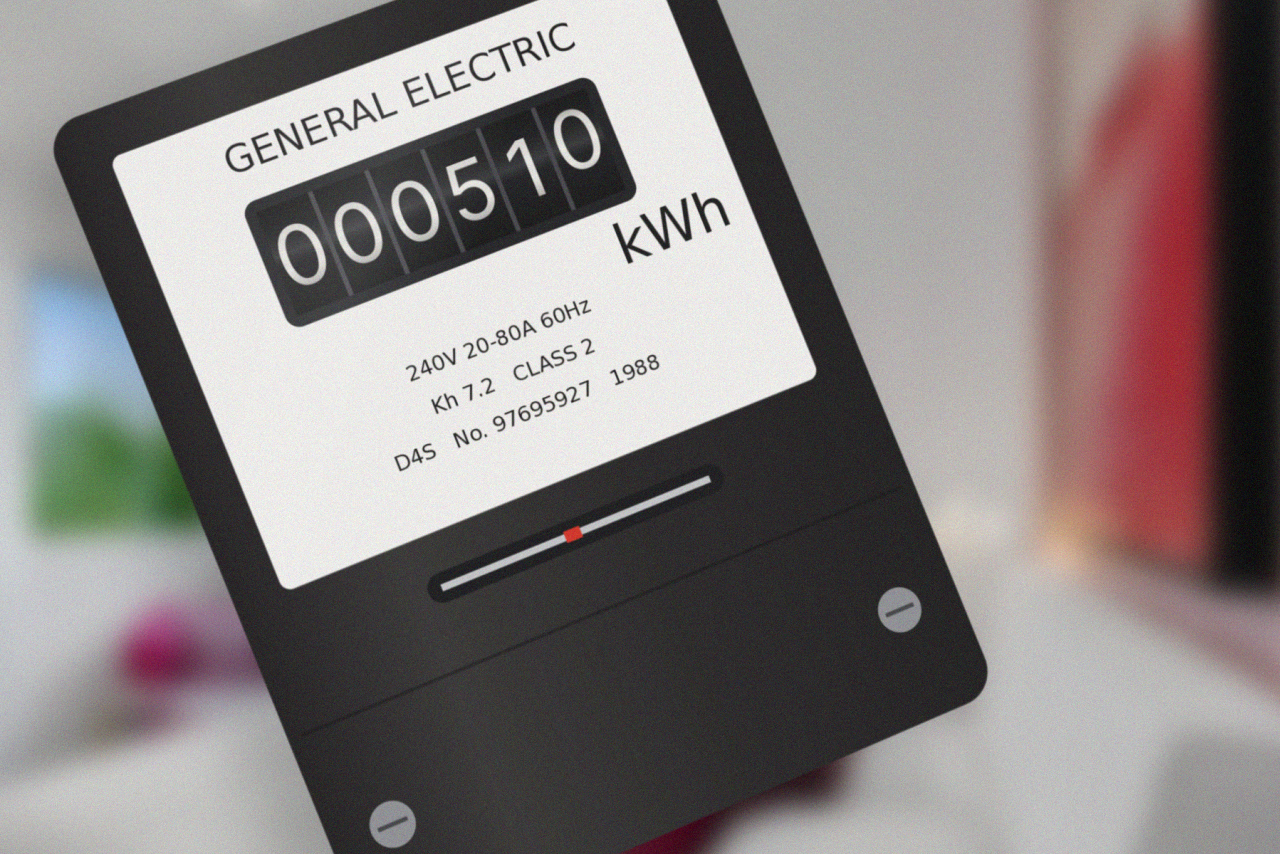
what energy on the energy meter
510 kWh
